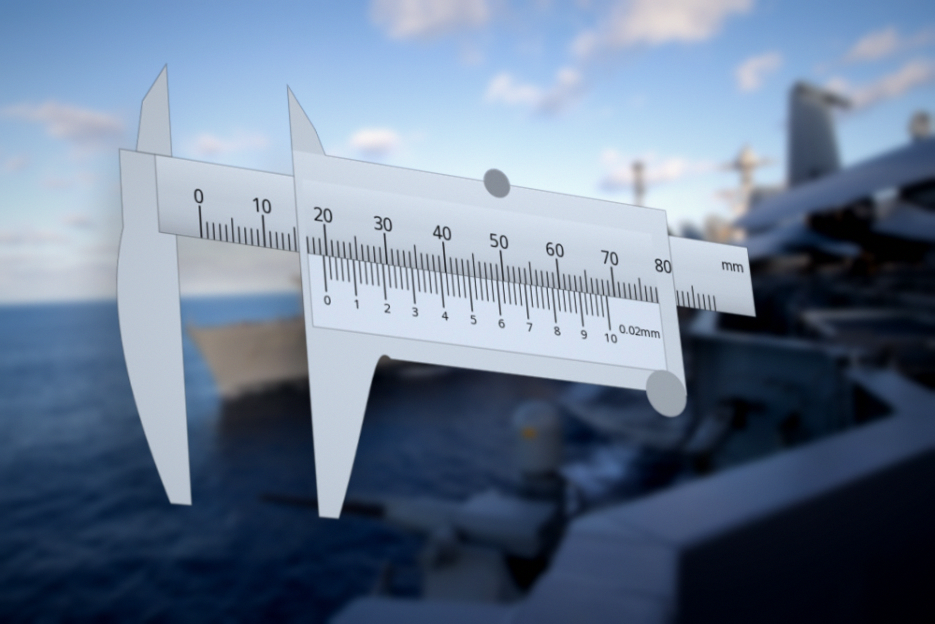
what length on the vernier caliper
19.5 mm
